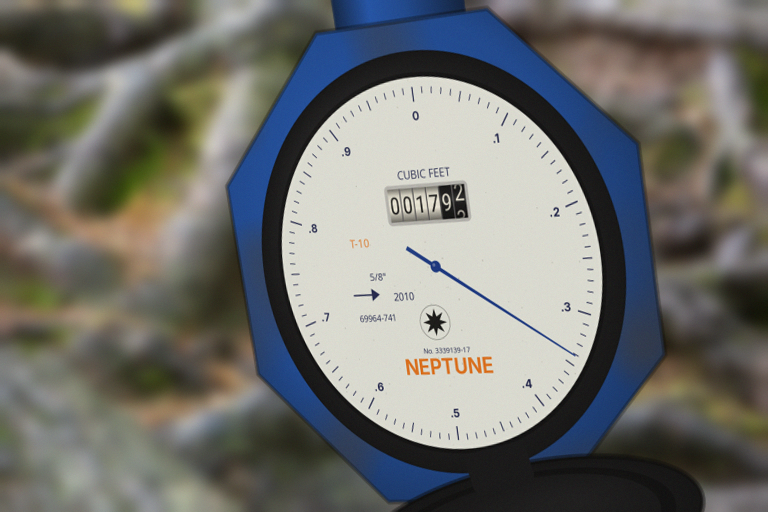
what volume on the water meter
1792.34 ft³
